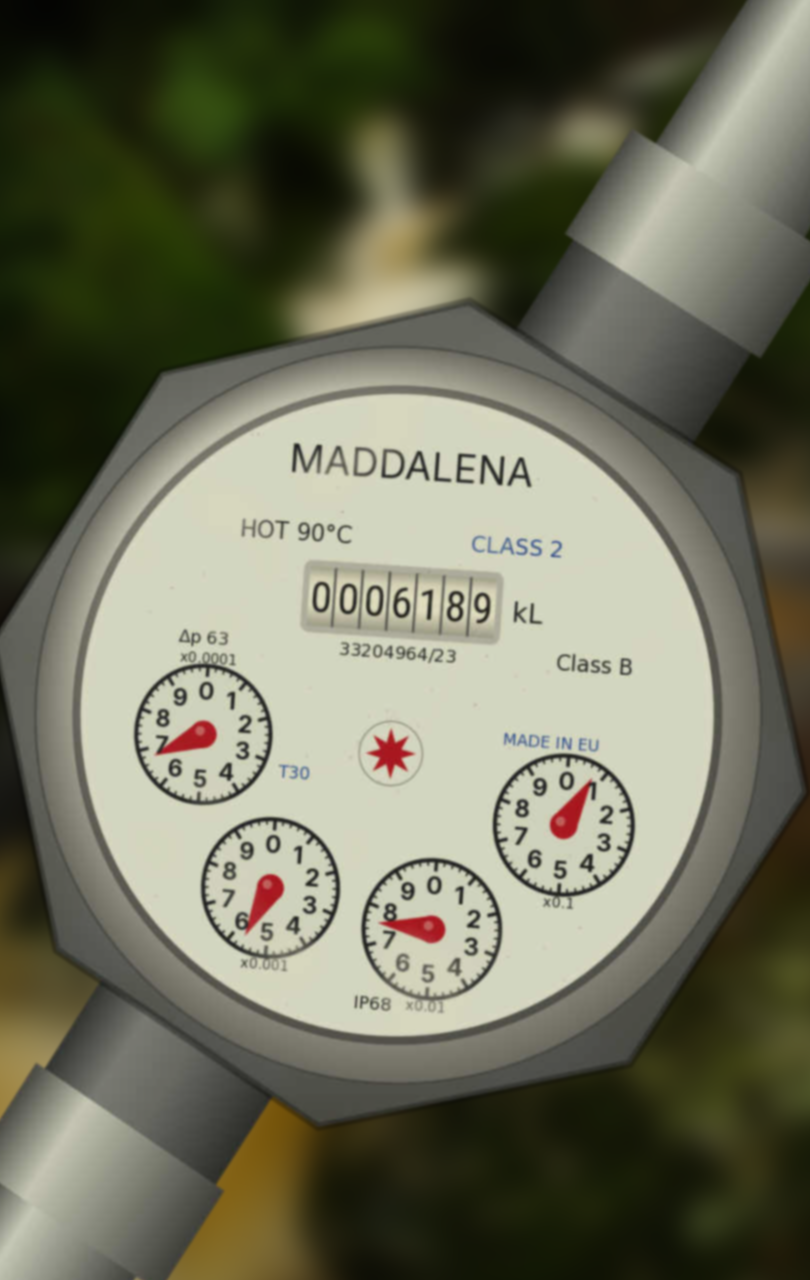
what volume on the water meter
6189.0756 kL
